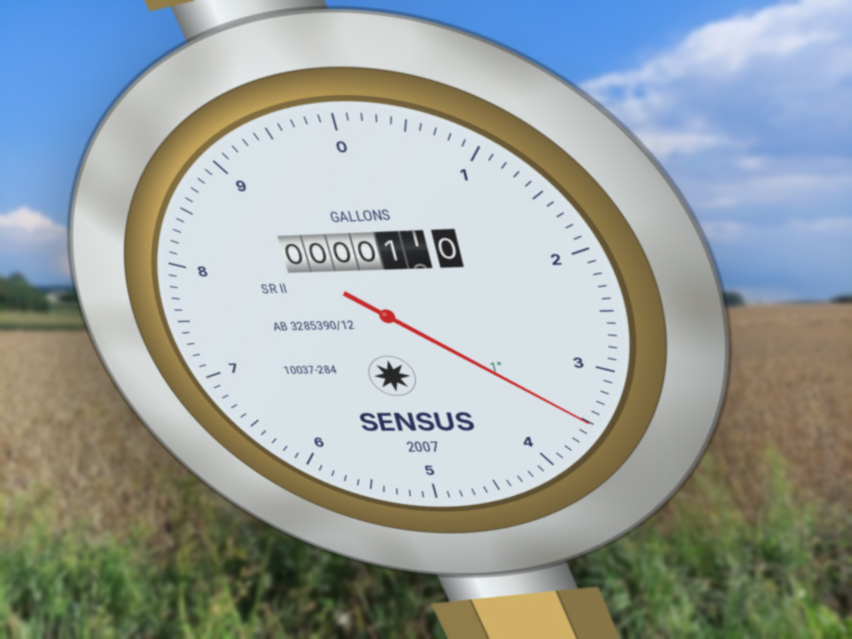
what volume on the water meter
113.5 gal
